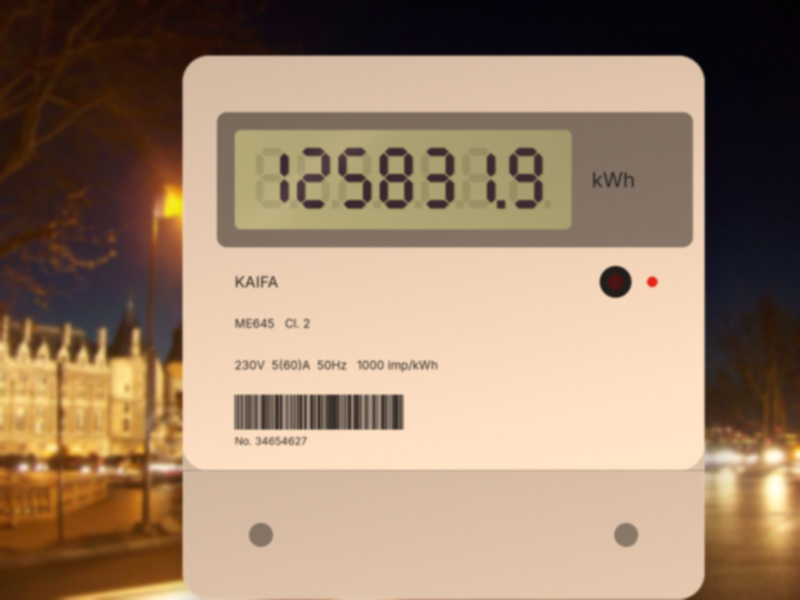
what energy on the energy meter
125831.9 kWh
